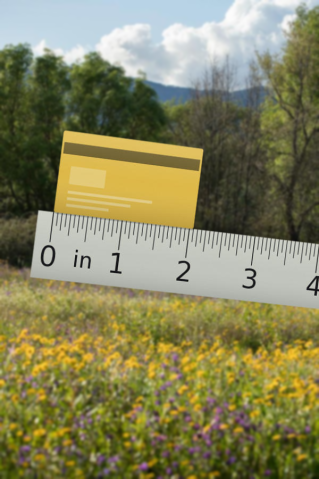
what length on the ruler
2.0625 in
